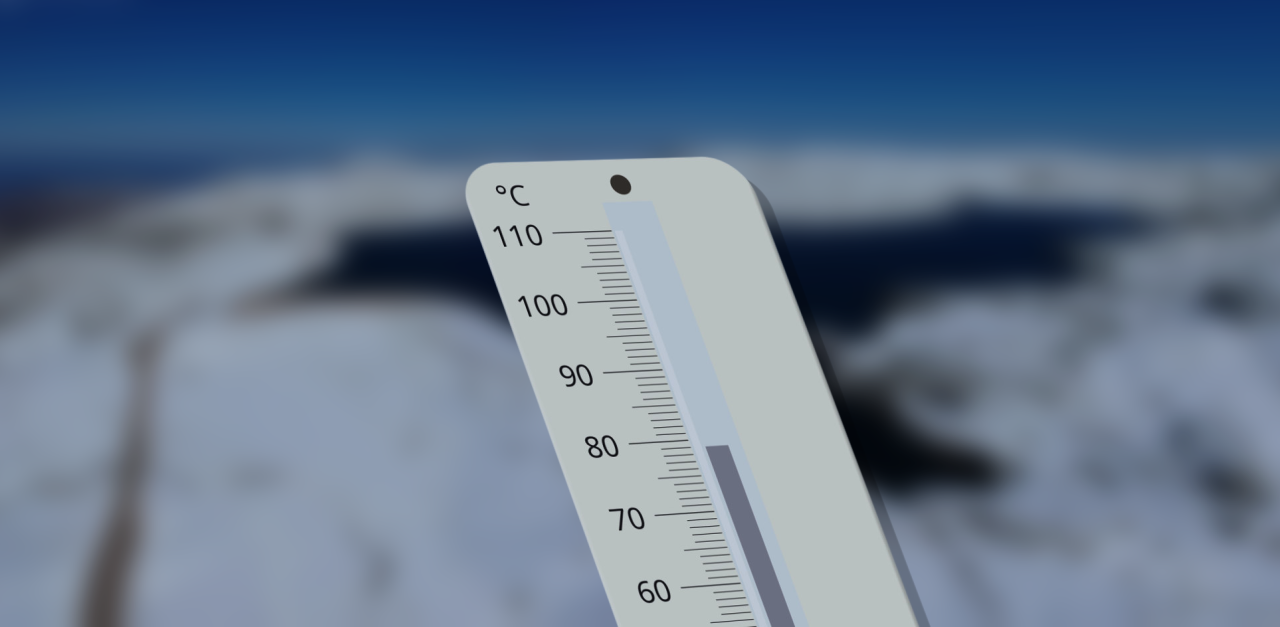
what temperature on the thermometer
79 °C
